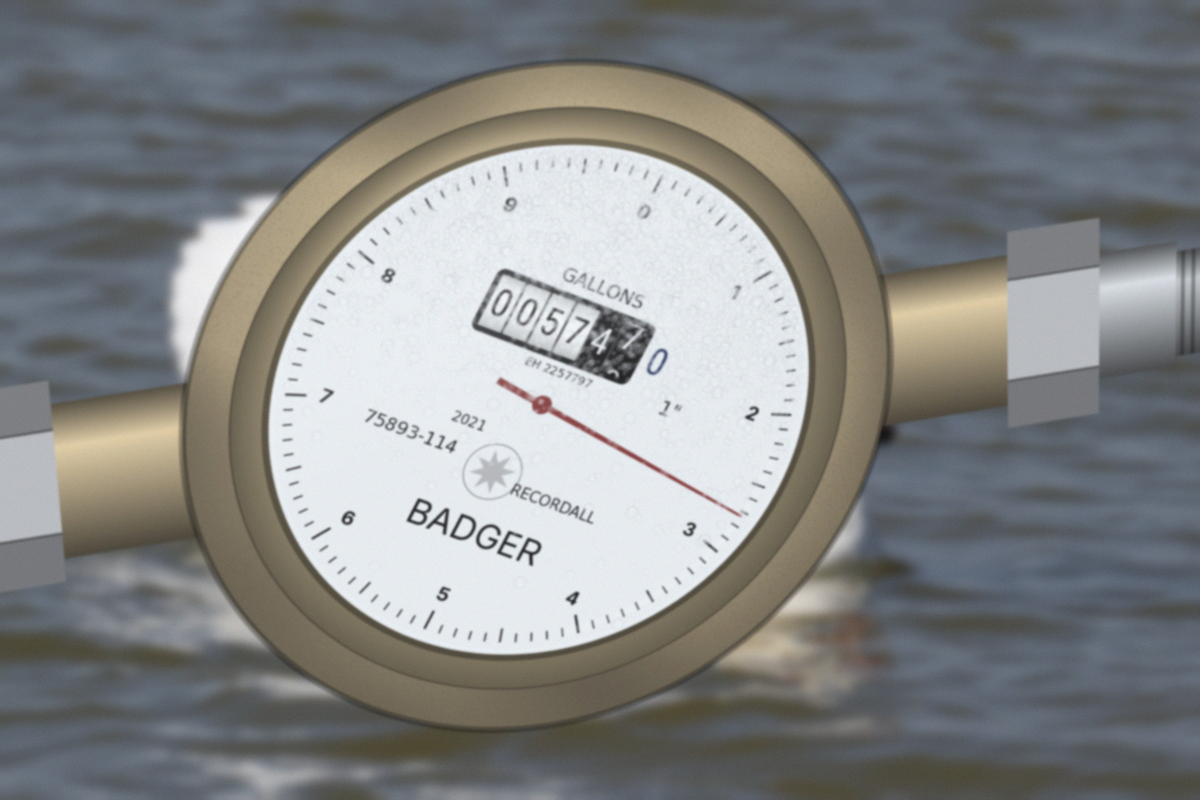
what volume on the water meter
57472.7 gal
